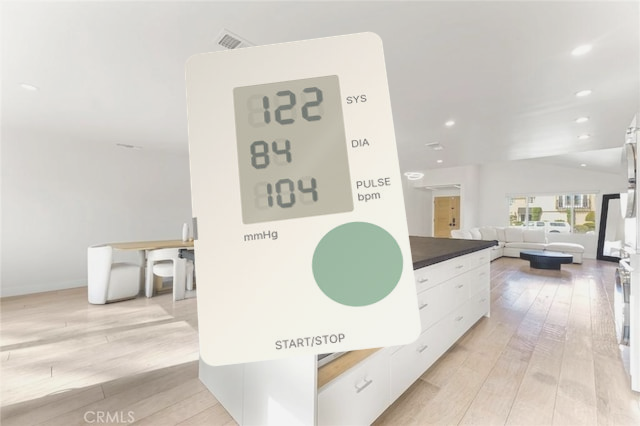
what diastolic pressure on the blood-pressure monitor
84 mmHg
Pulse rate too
104 bpm
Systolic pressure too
122 mmHg
